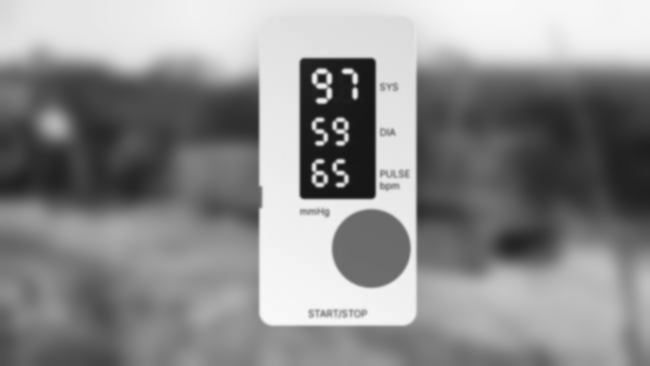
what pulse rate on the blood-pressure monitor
65 bpm
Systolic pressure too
97 mmHg
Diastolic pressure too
59 mmHg
